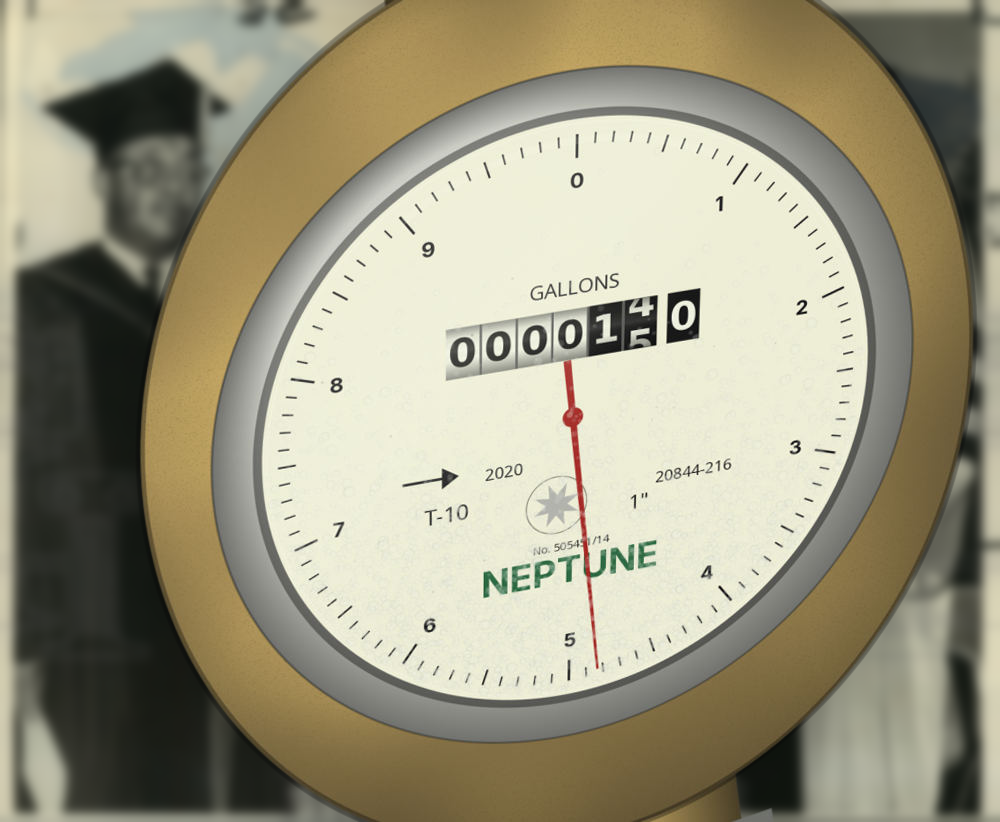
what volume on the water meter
144.8 gal
